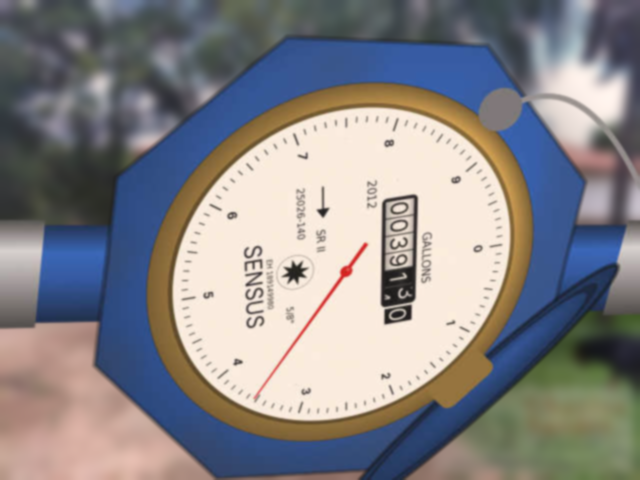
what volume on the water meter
39133.5 gal
